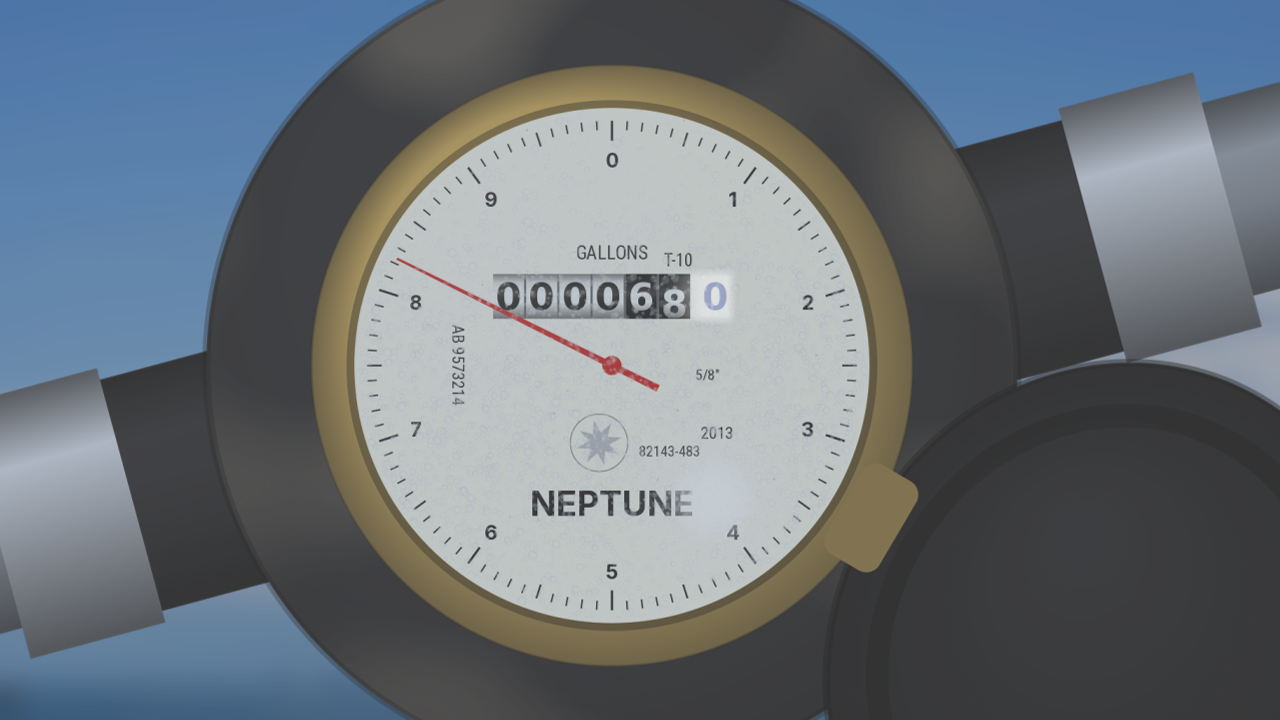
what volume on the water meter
678.2 gal
